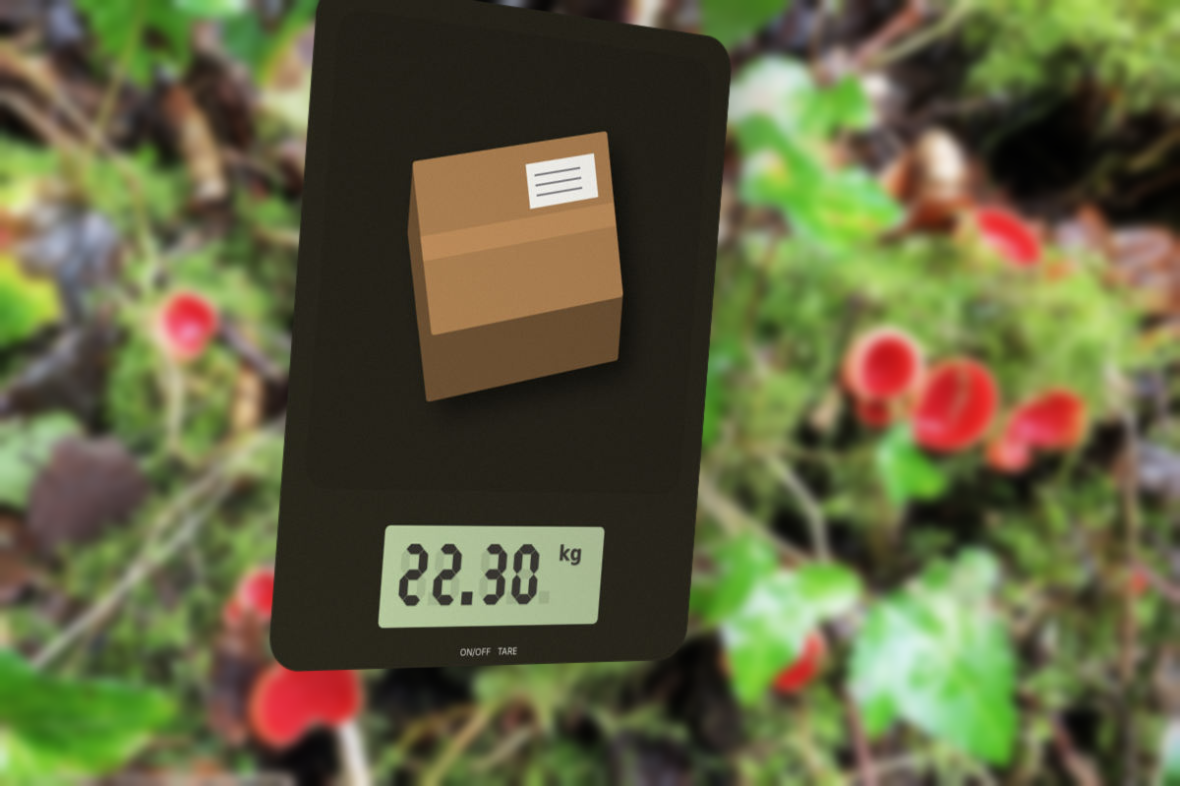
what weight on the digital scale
22.30 kg
